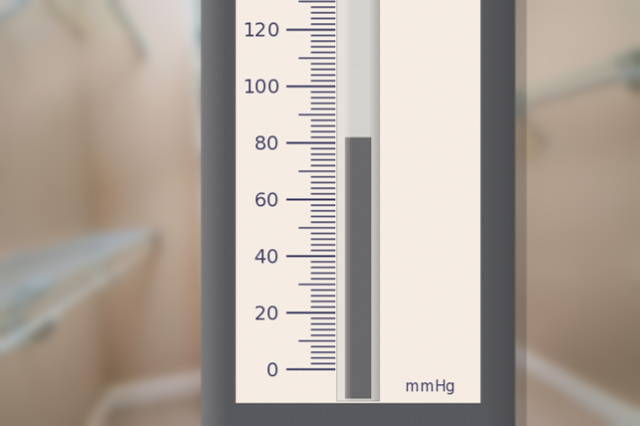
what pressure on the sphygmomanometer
82 mmHg
